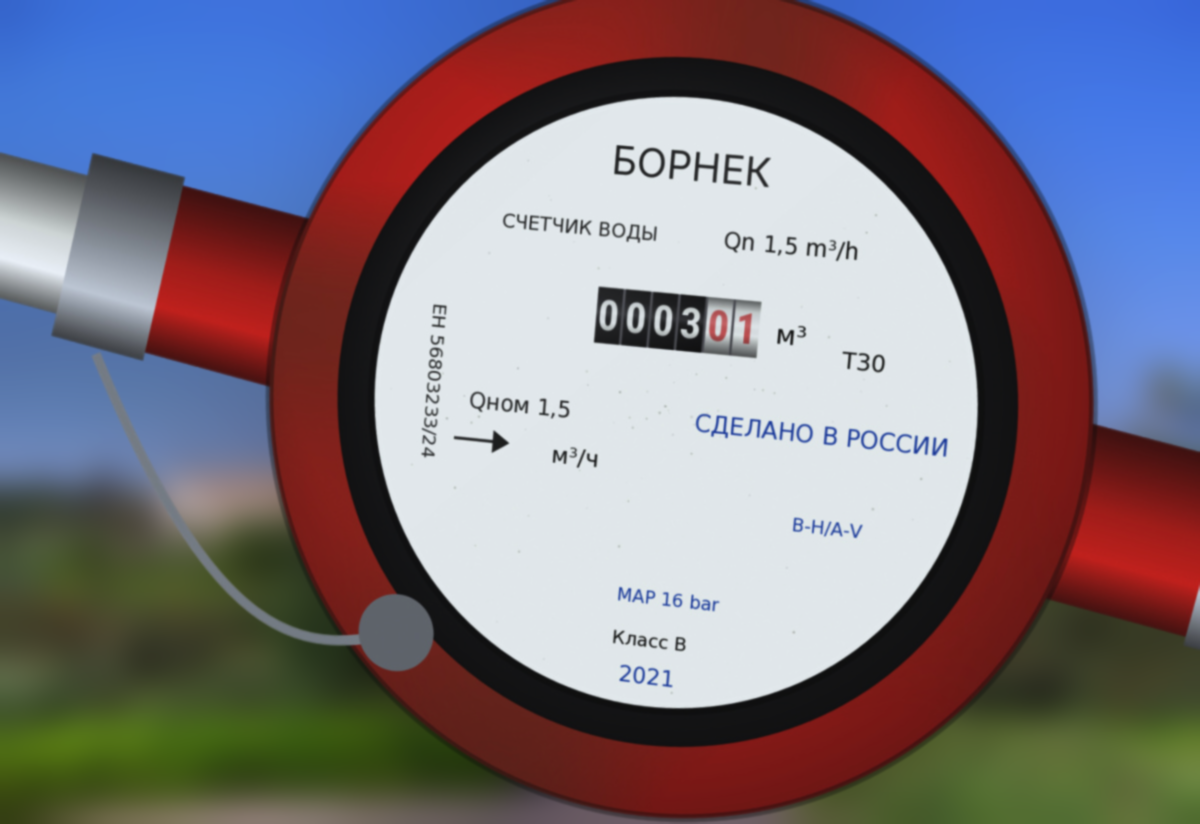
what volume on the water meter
3.01 m³
